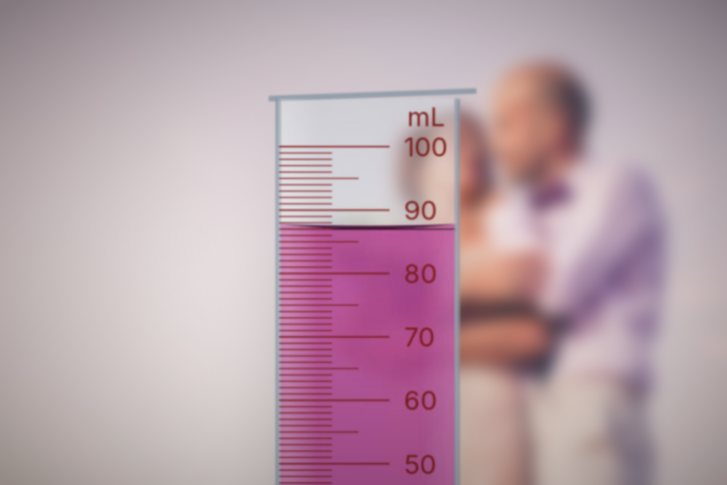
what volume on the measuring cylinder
87 mL
